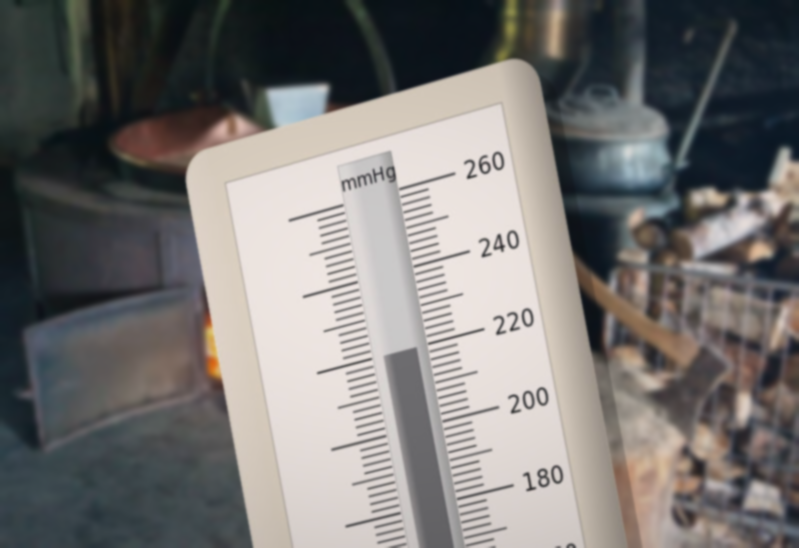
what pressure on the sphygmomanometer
220 mmHg
